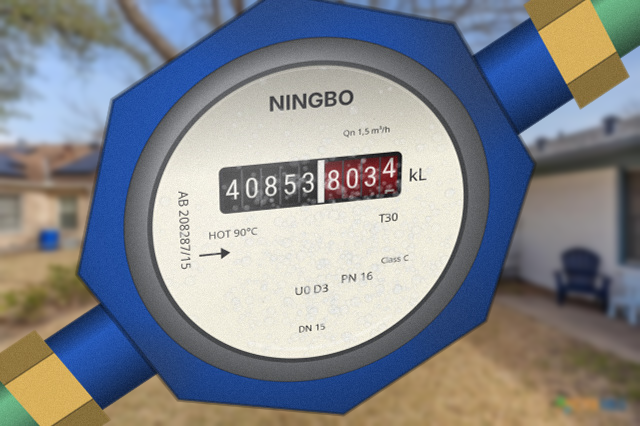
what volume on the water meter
40853.8034 kL
